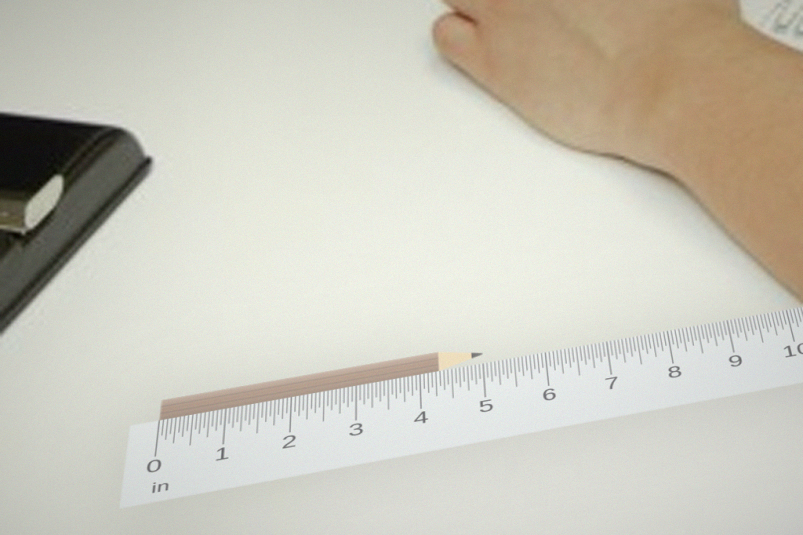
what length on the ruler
5 in
